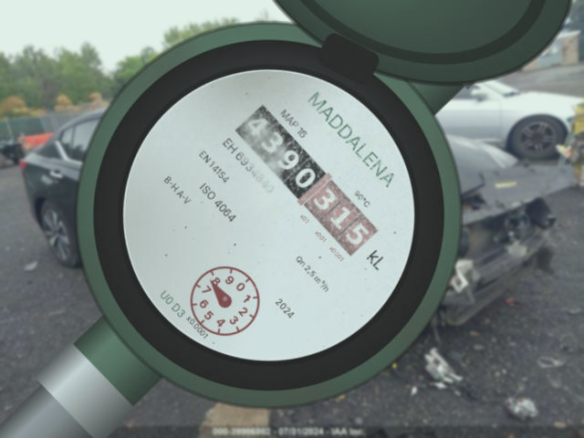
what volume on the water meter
4390.3157 kL
